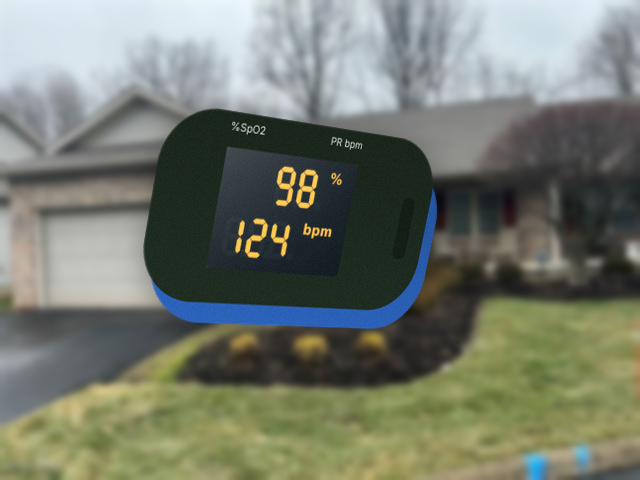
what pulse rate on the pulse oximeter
124 bpm
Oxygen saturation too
98 %
